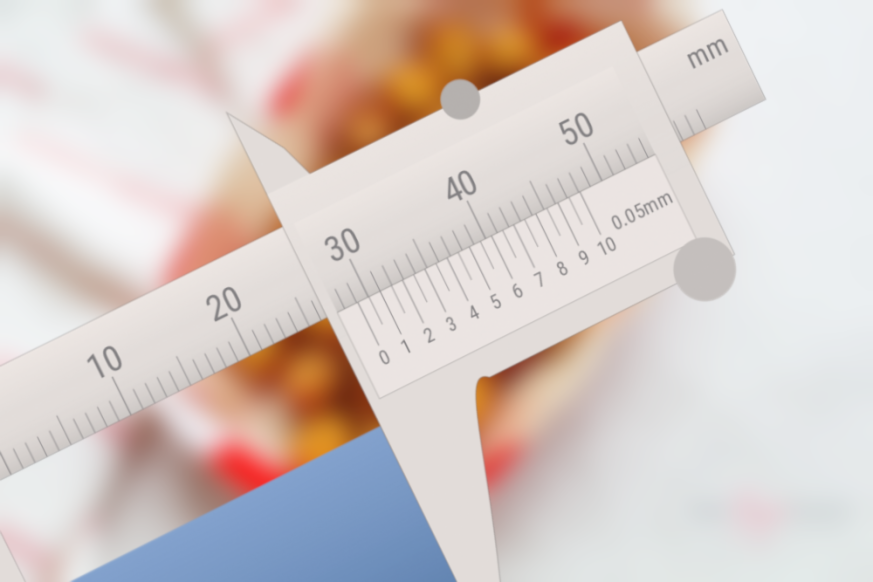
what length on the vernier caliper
29.1 mm
